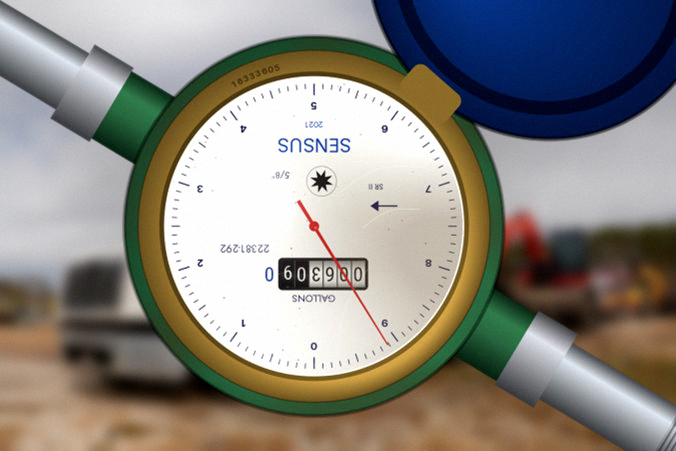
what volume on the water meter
63089.1 gal
